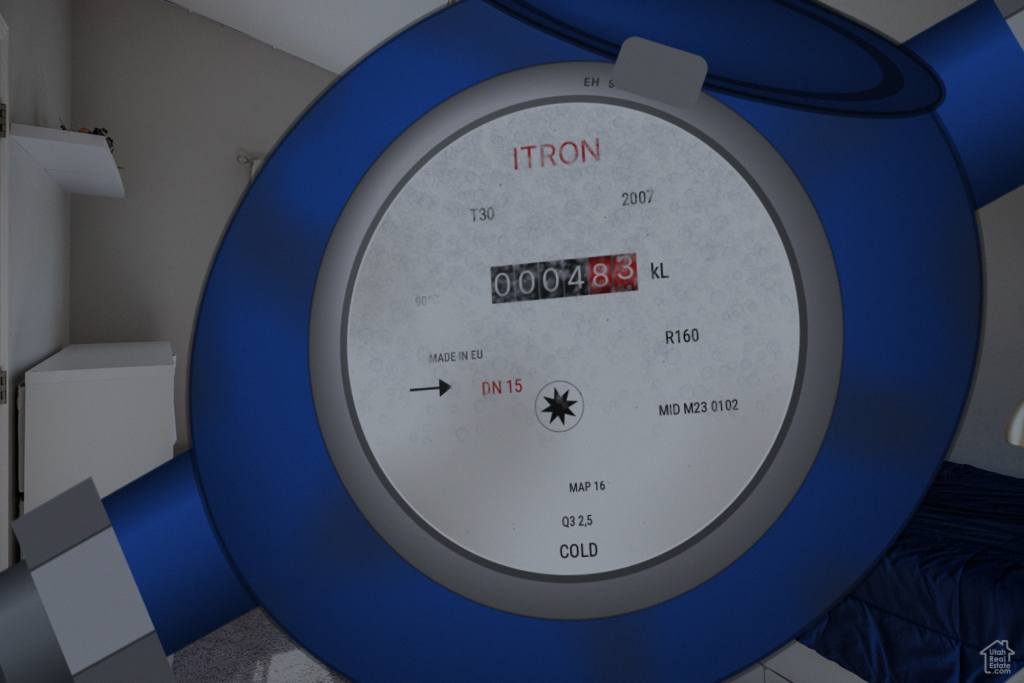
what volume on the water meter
4.83 kL
